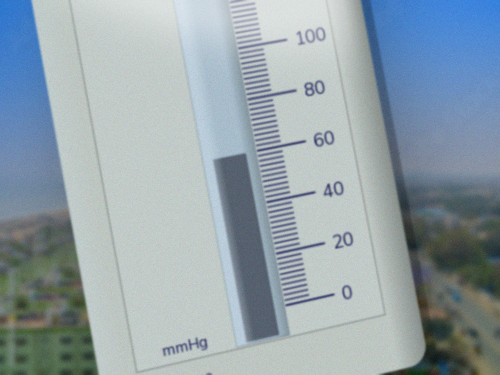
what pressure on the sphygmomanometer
60 mmHg
